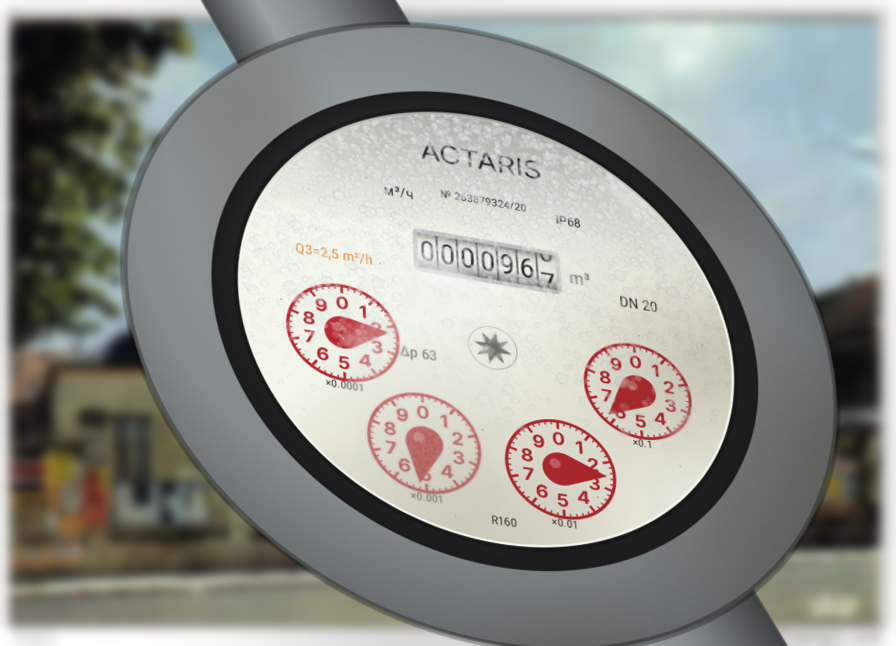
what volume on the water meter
966.6252 m³
